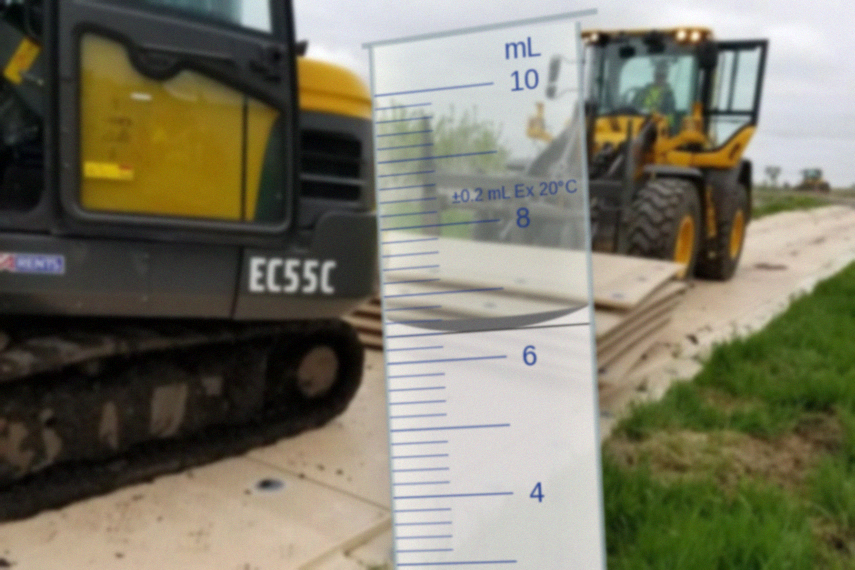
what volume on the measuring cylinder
6.4 mL
